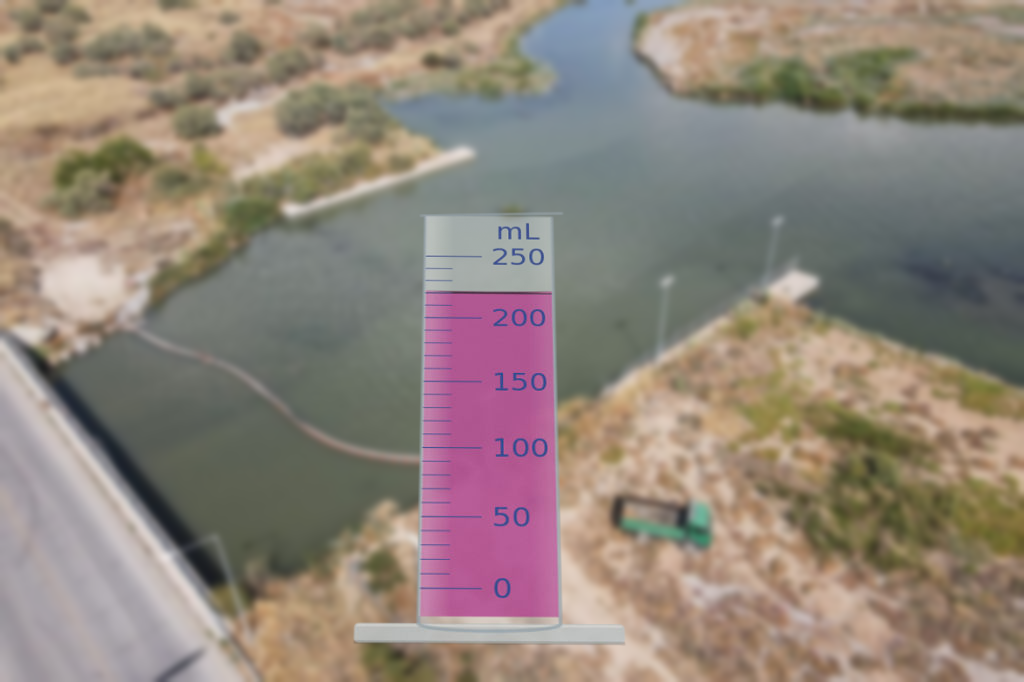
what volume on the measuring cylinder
220 mL
